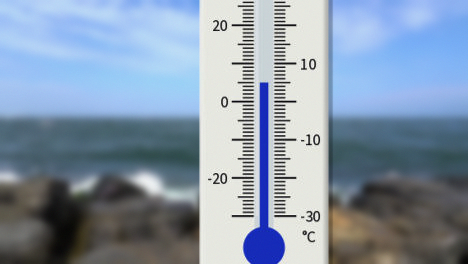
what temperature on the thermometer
5 °C
